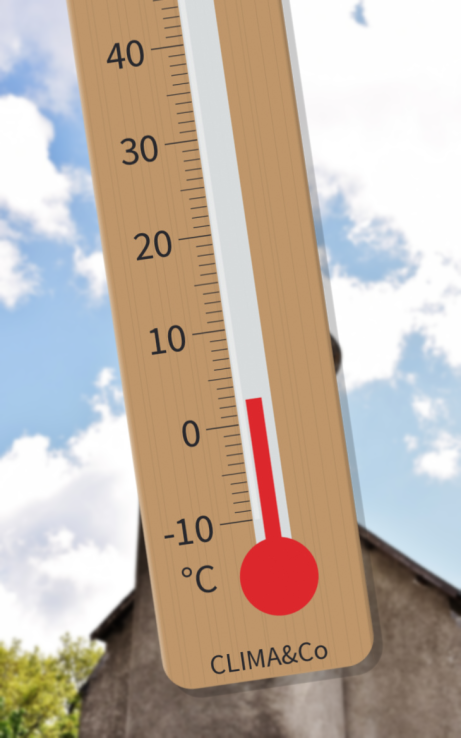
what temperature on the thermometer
2.5 °C
